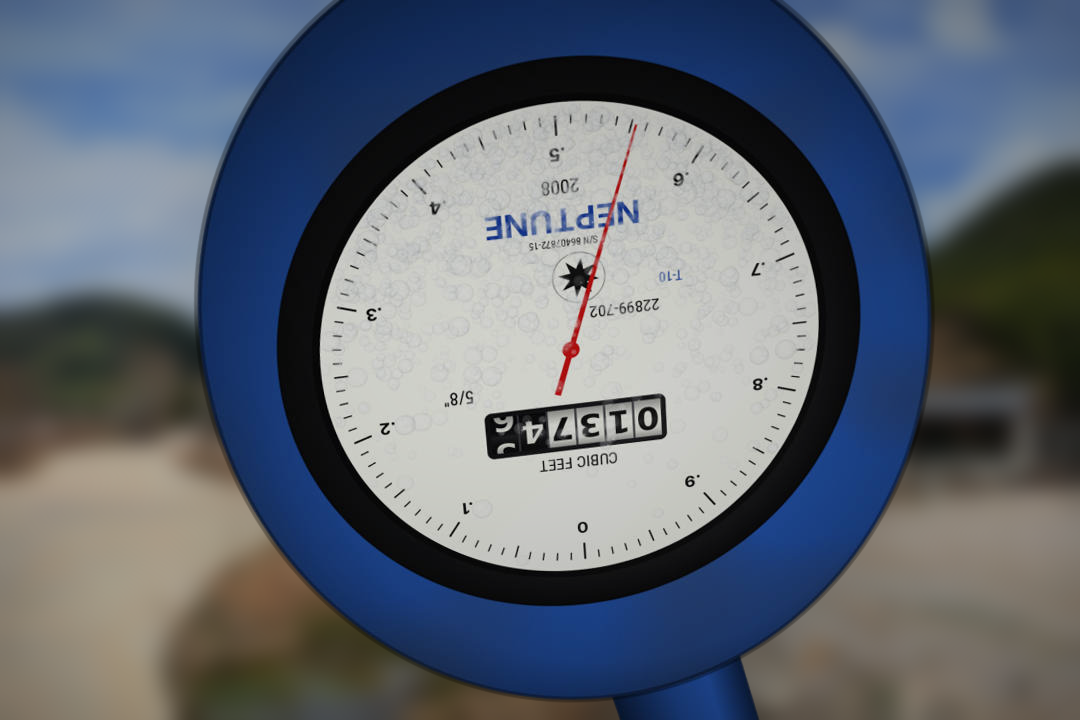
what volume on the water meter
13745.55 ft³
